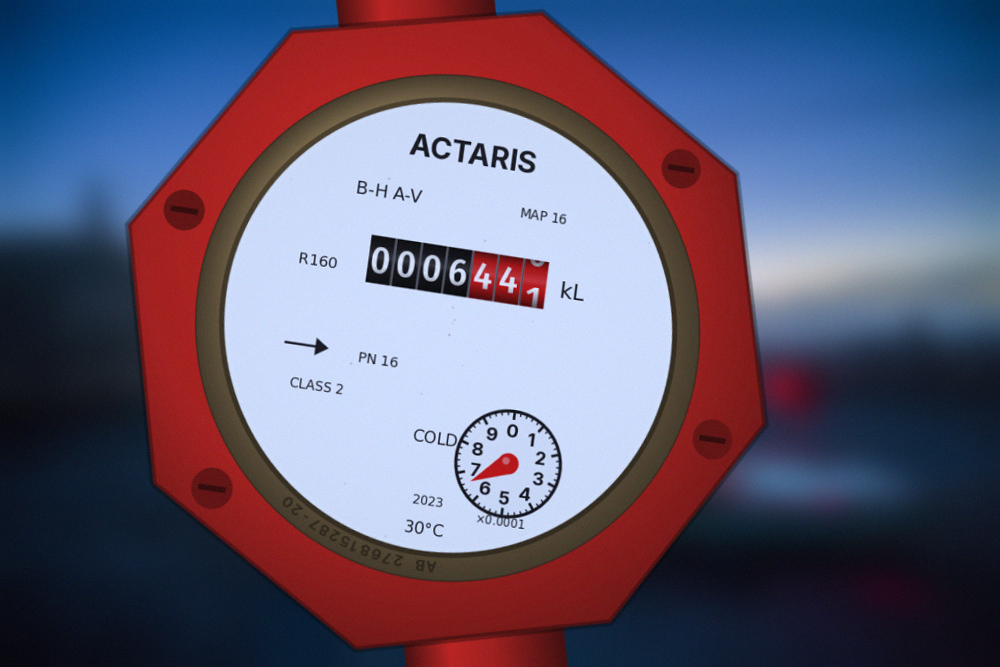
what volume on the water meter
6.4406 kL
